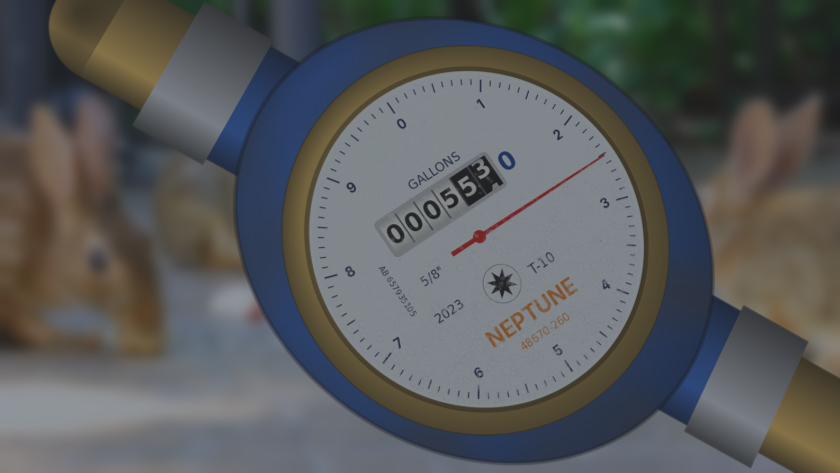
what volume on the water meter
5532.5 gal
